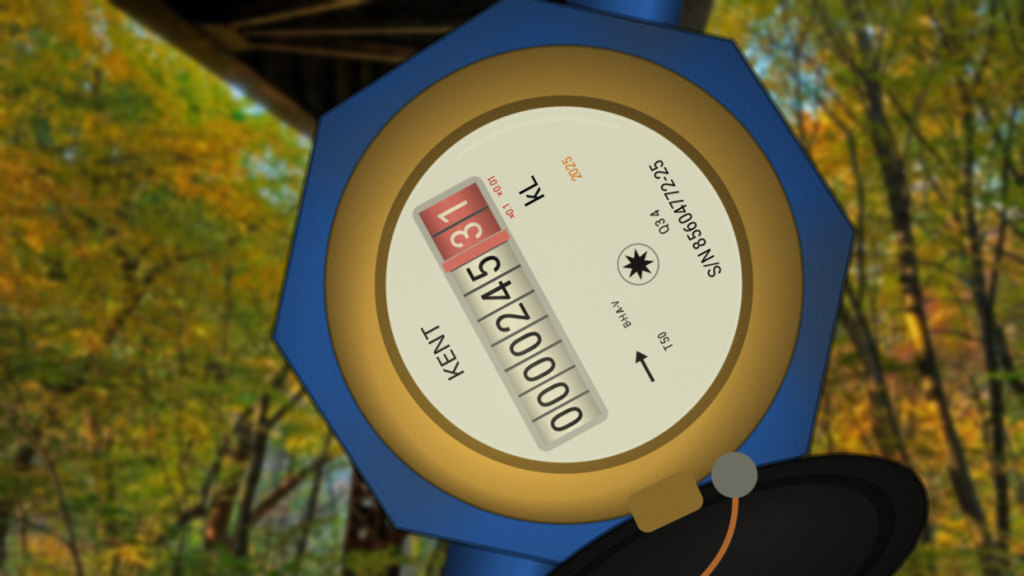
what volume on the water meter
245.31 kL
